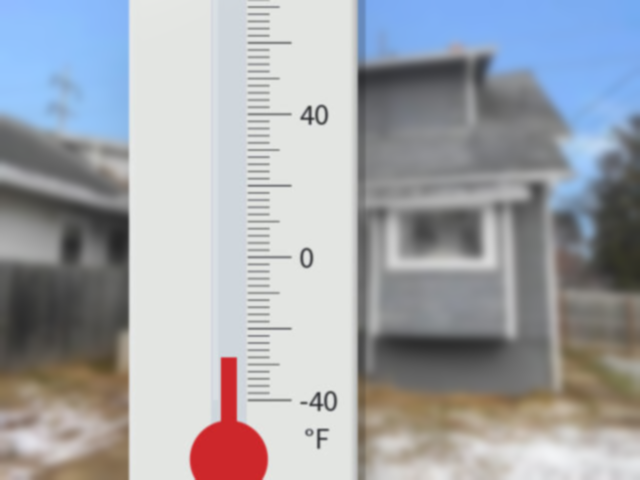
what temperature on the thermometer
-28 °F
